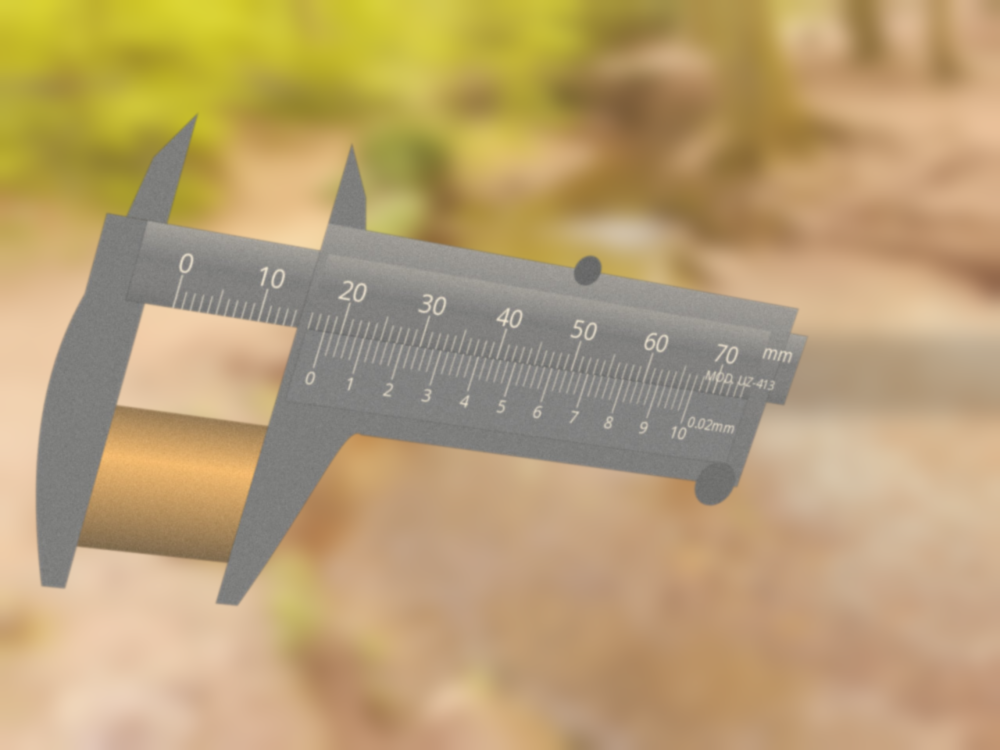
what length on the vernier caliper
18.0 mm
